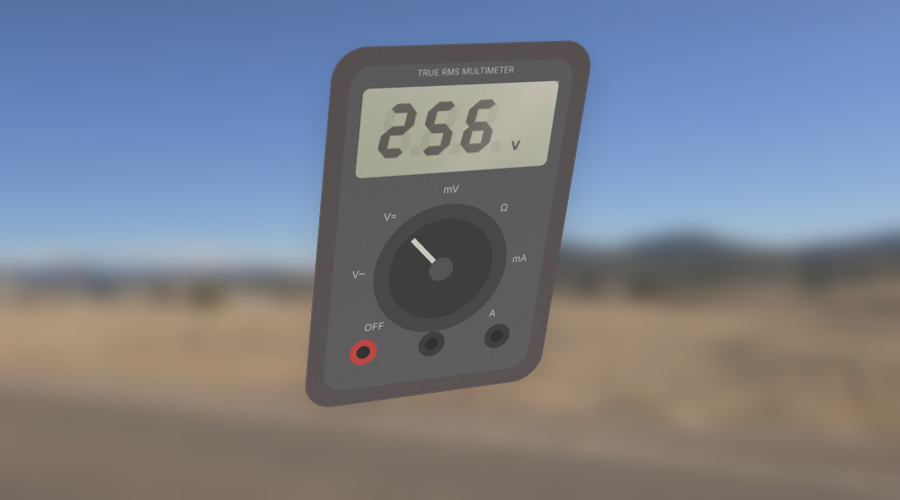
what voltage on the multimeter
256 V
